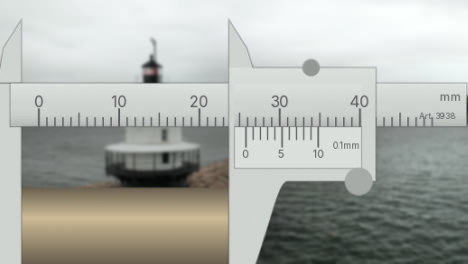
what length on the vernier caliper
25.8 mm
